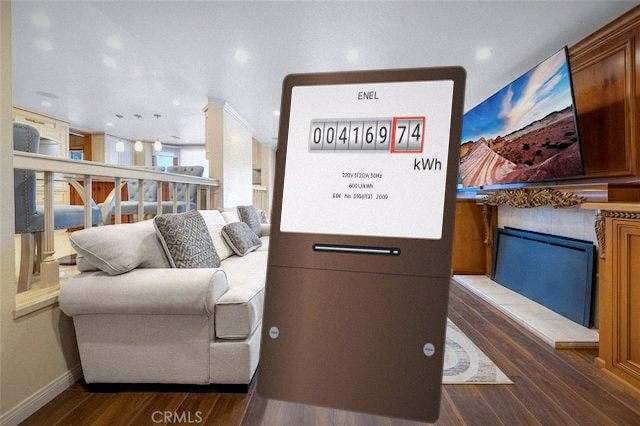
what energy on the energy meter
4169.74 kWh
